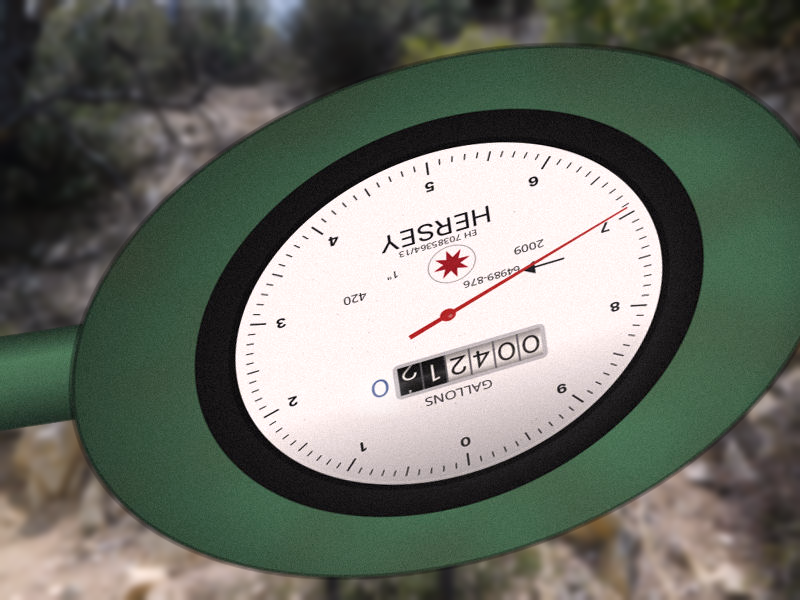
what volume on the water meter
42116.9 gal
